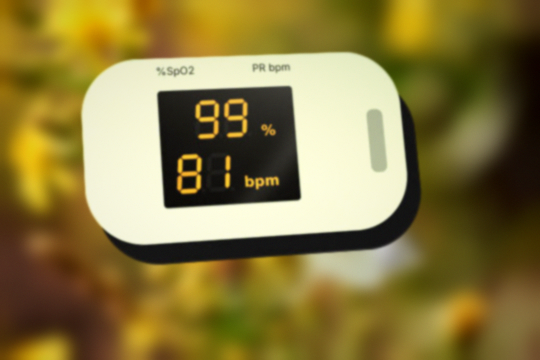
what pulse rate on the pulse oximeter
81 bpm
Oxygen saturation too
99 %
